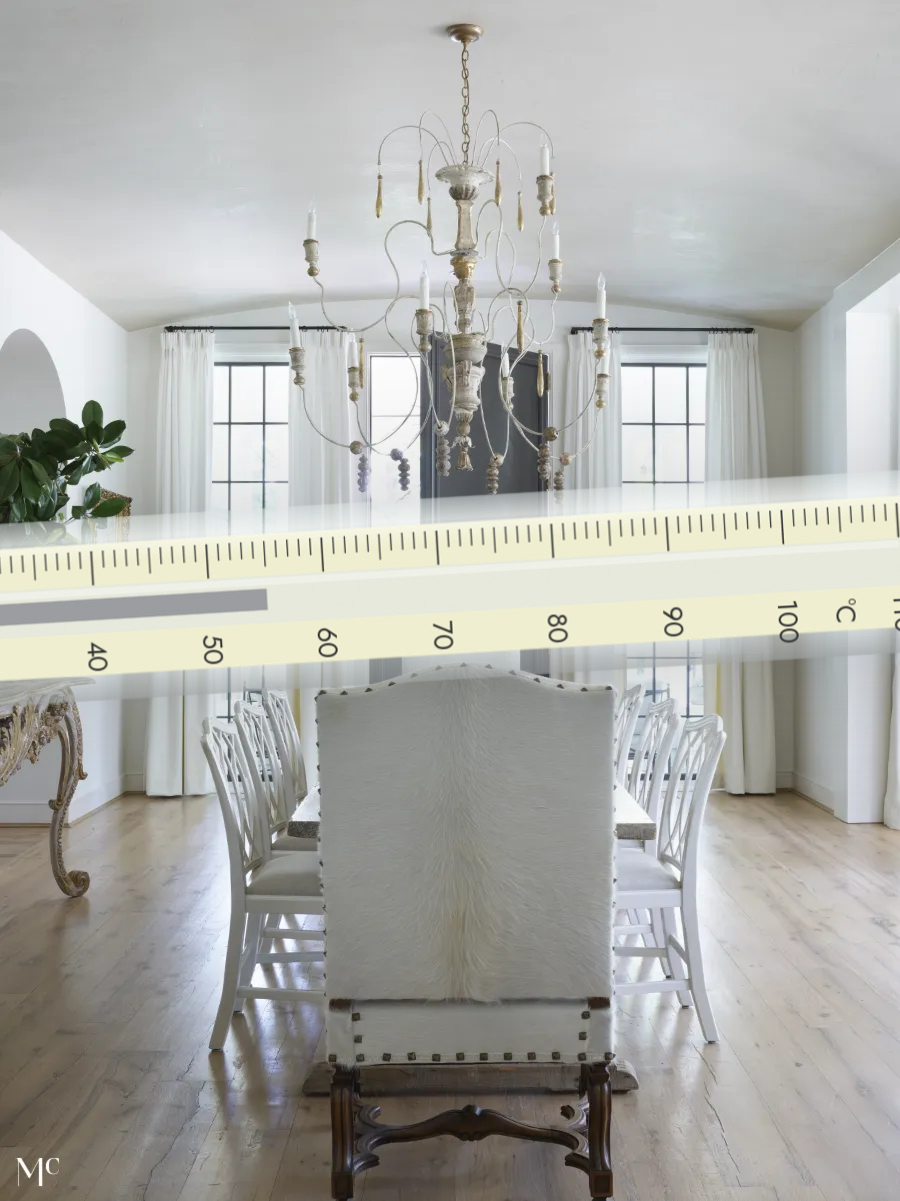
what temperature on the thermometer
55 °C
